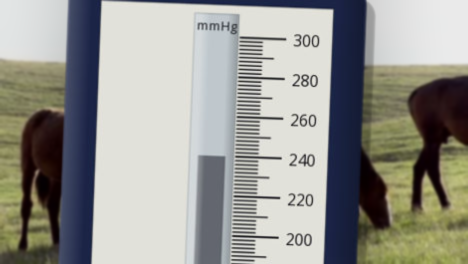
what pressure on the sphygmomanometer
240 mmHg
